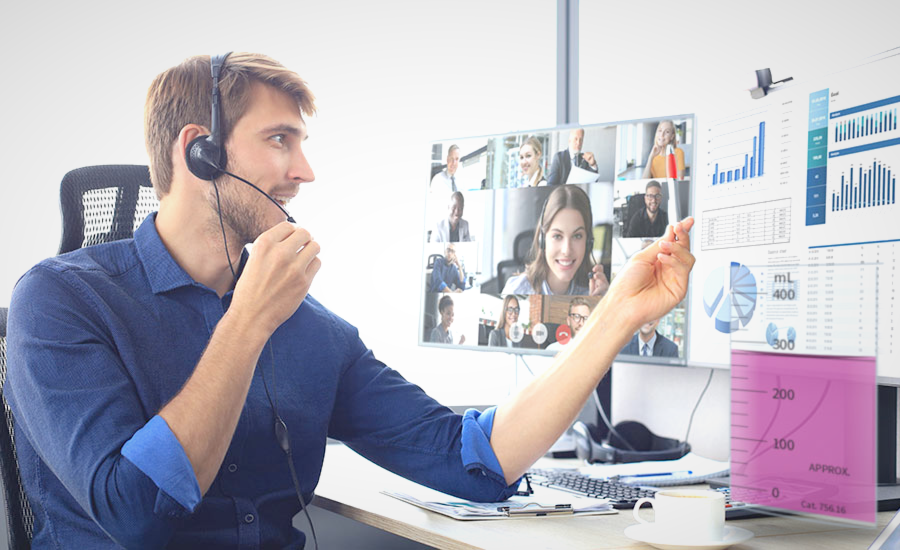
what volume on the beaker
275 mL
